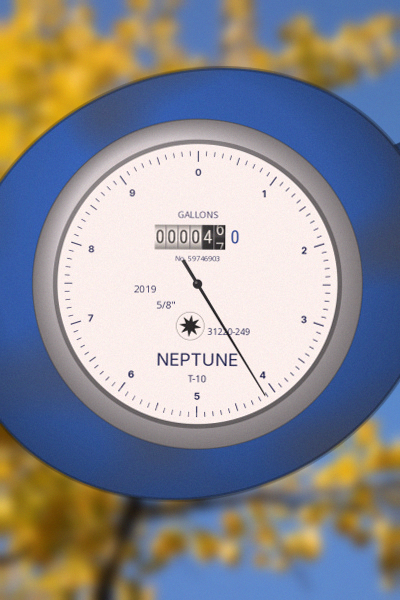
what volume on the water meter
464.1 gal
